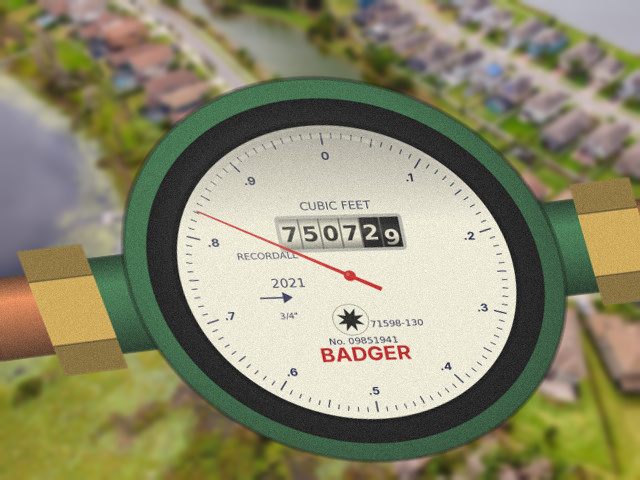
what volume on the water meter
750728.83 ft³
